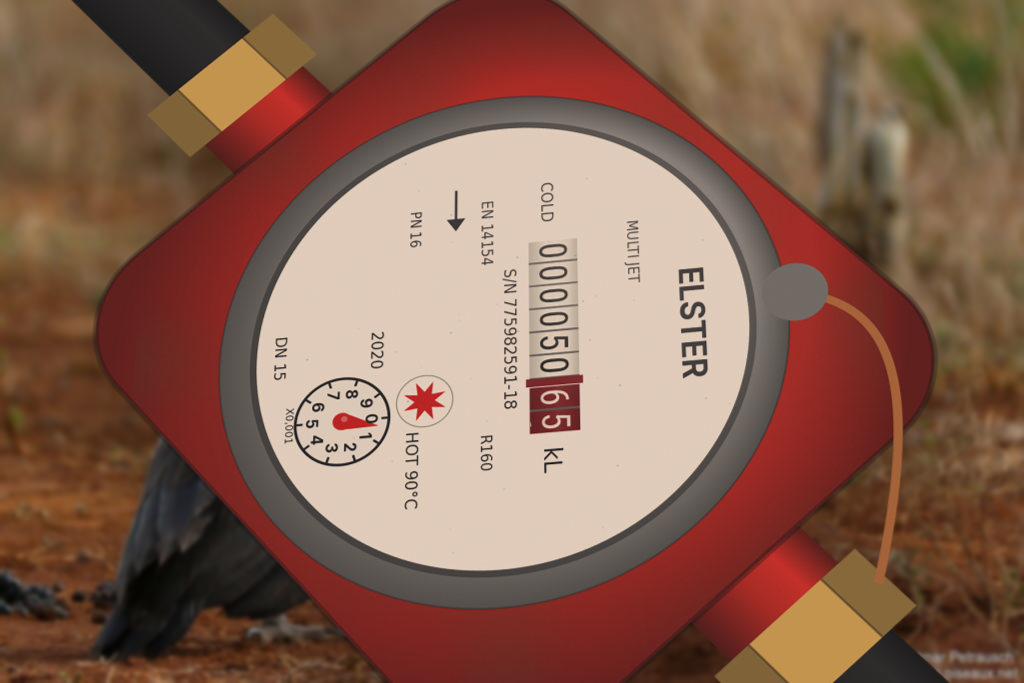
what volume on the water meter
50.650 kL
